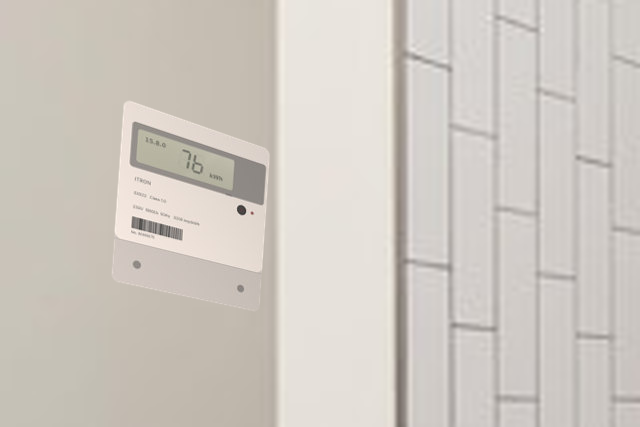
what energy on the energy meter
76 kWh
